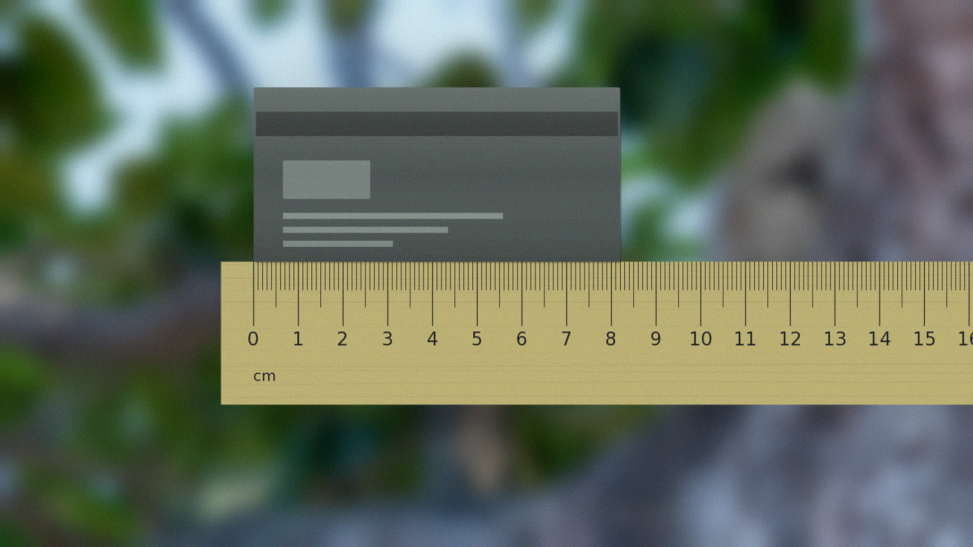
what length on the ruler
8.2 cm
